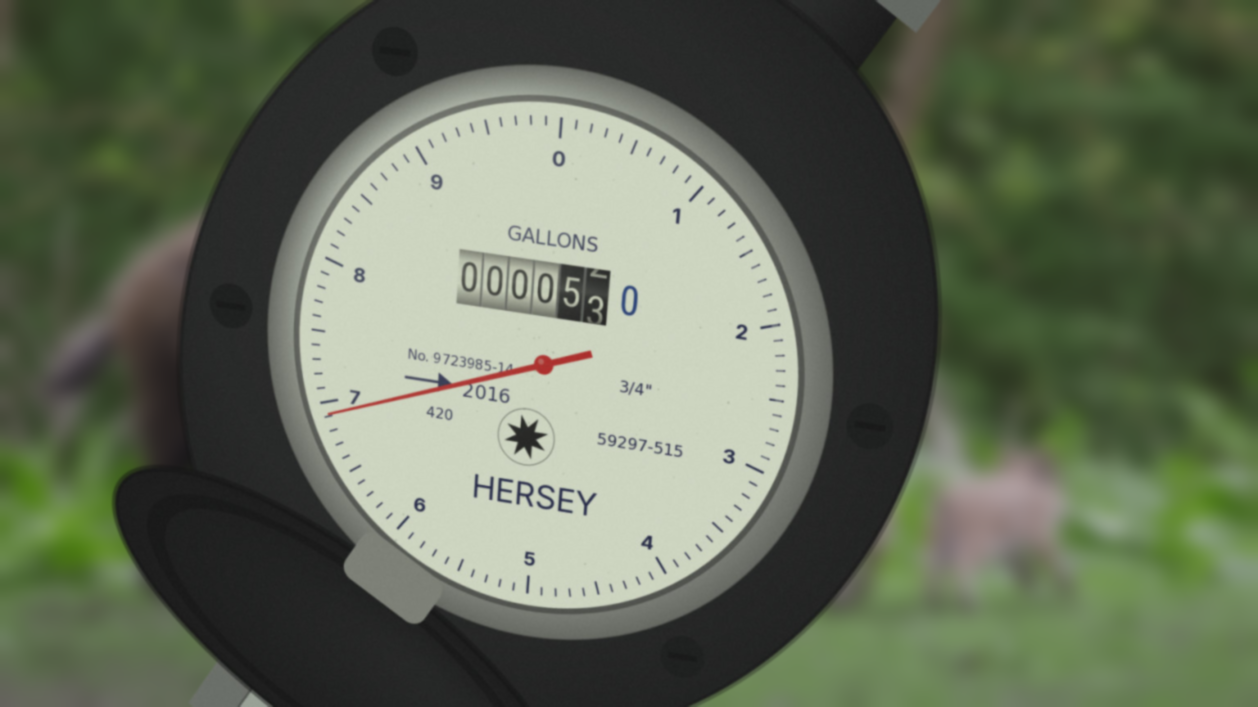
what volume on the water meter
526.9 gal
